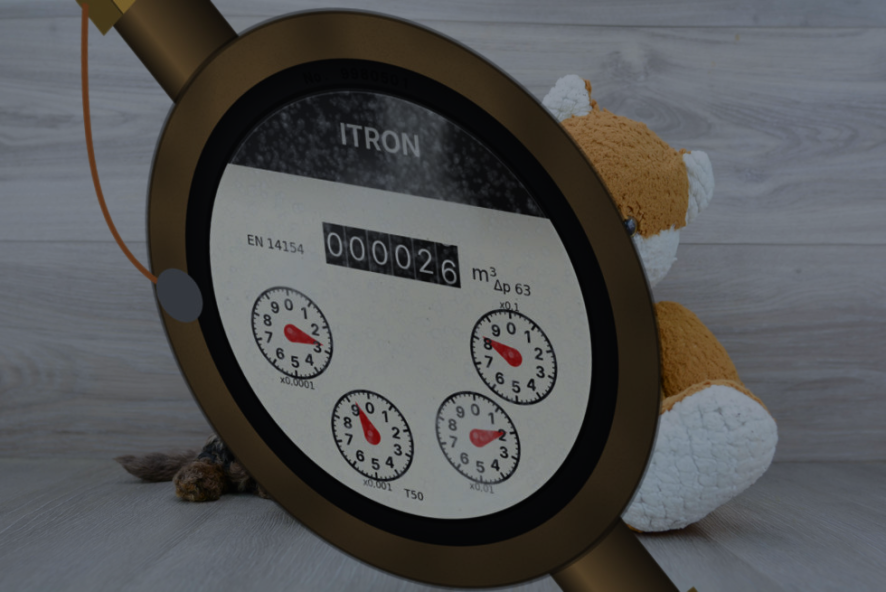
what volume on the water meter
25.8192 m³
